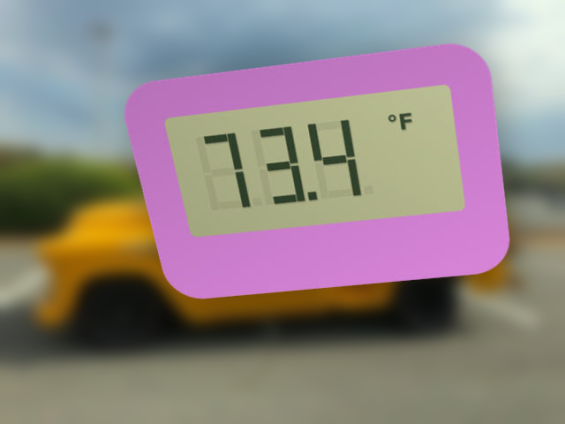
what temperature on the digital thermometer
73.4 °F
